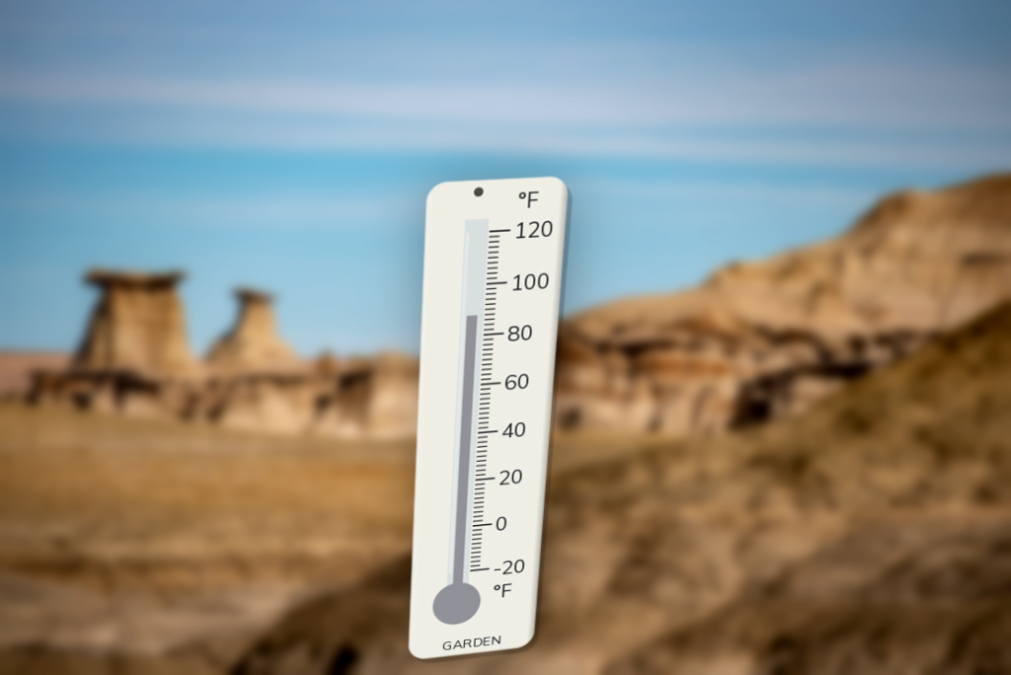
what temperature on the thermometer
88 °F
